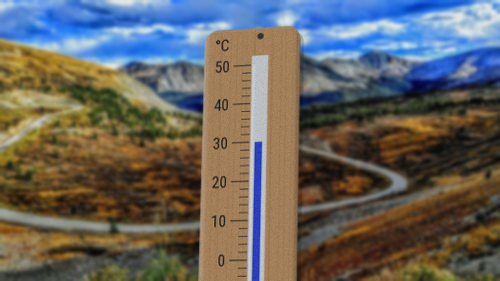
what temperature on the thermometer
30 °C
